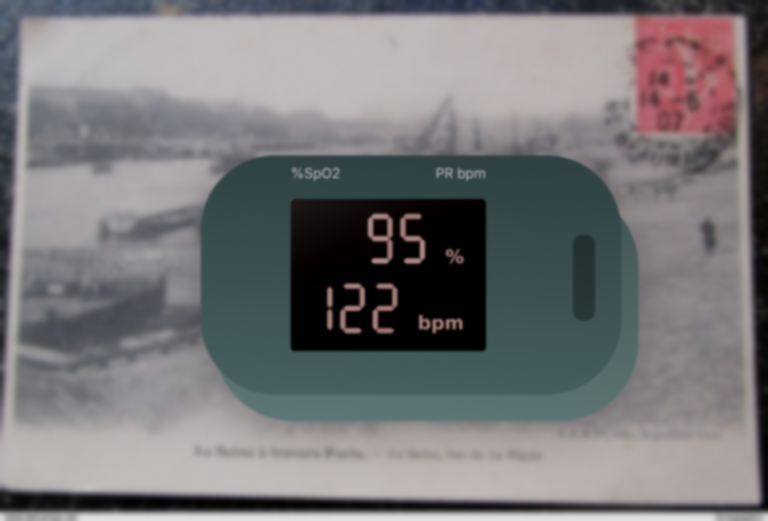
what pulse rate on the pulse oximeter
122 bpm
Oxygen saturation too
95 %
